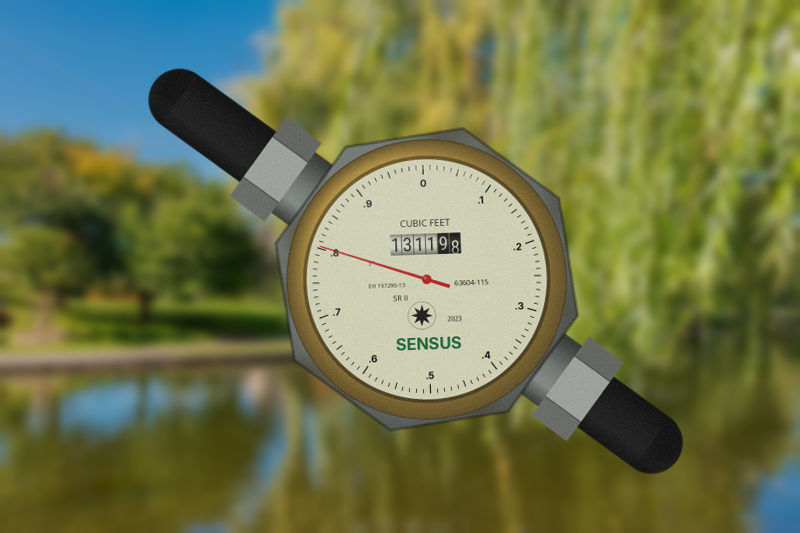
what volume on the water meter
131197.80 ft³
